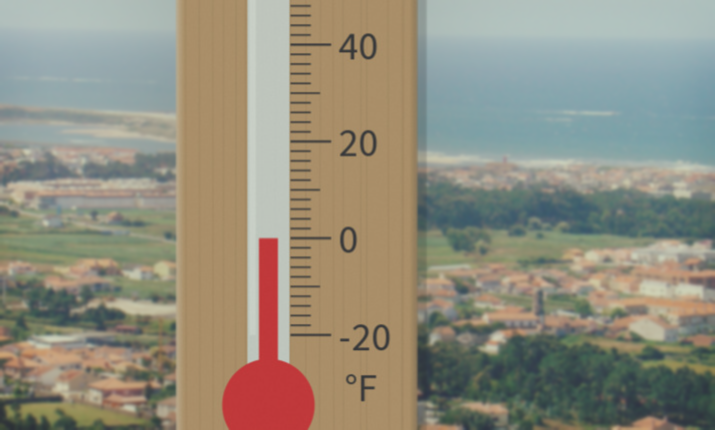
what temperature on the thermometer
0 °F
